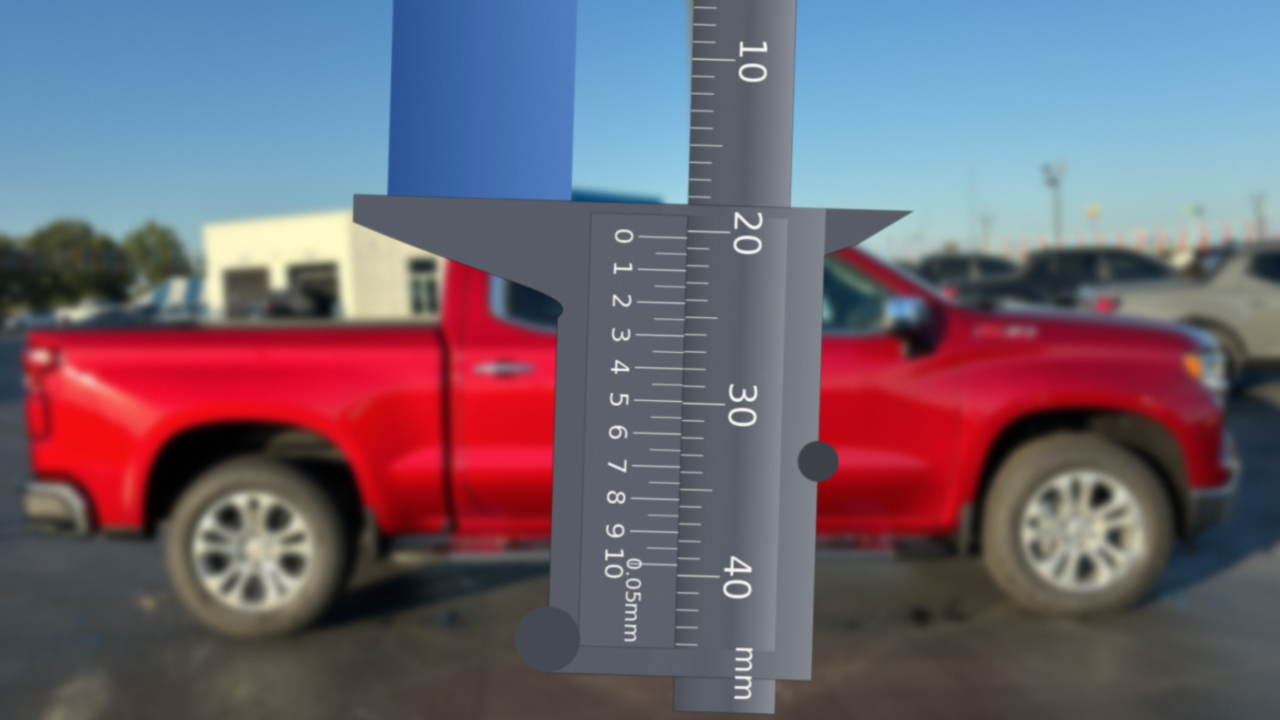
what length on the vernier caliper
20.4 mm
